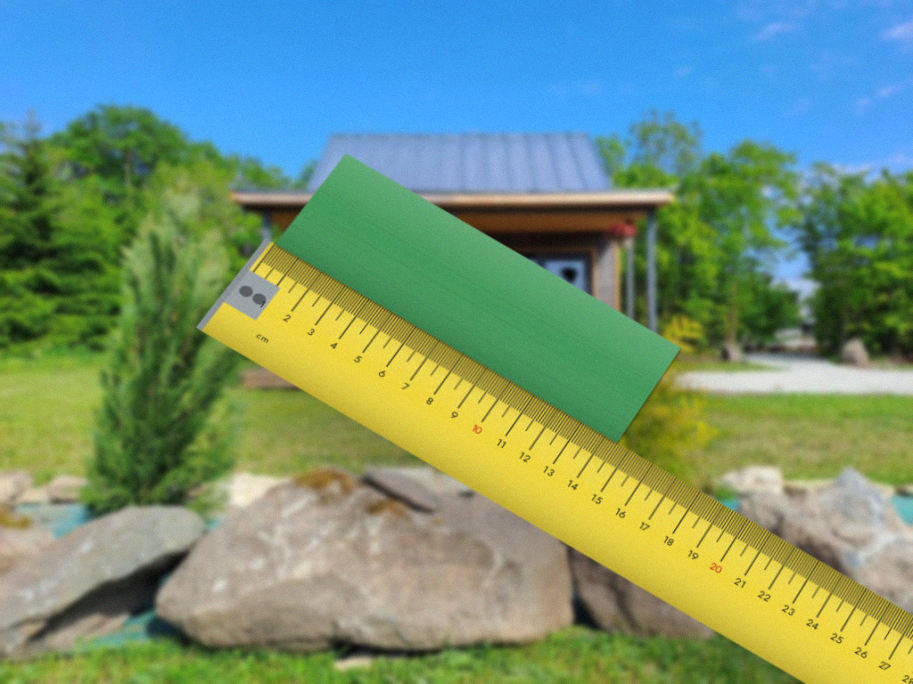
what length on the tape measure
14.5 cm
